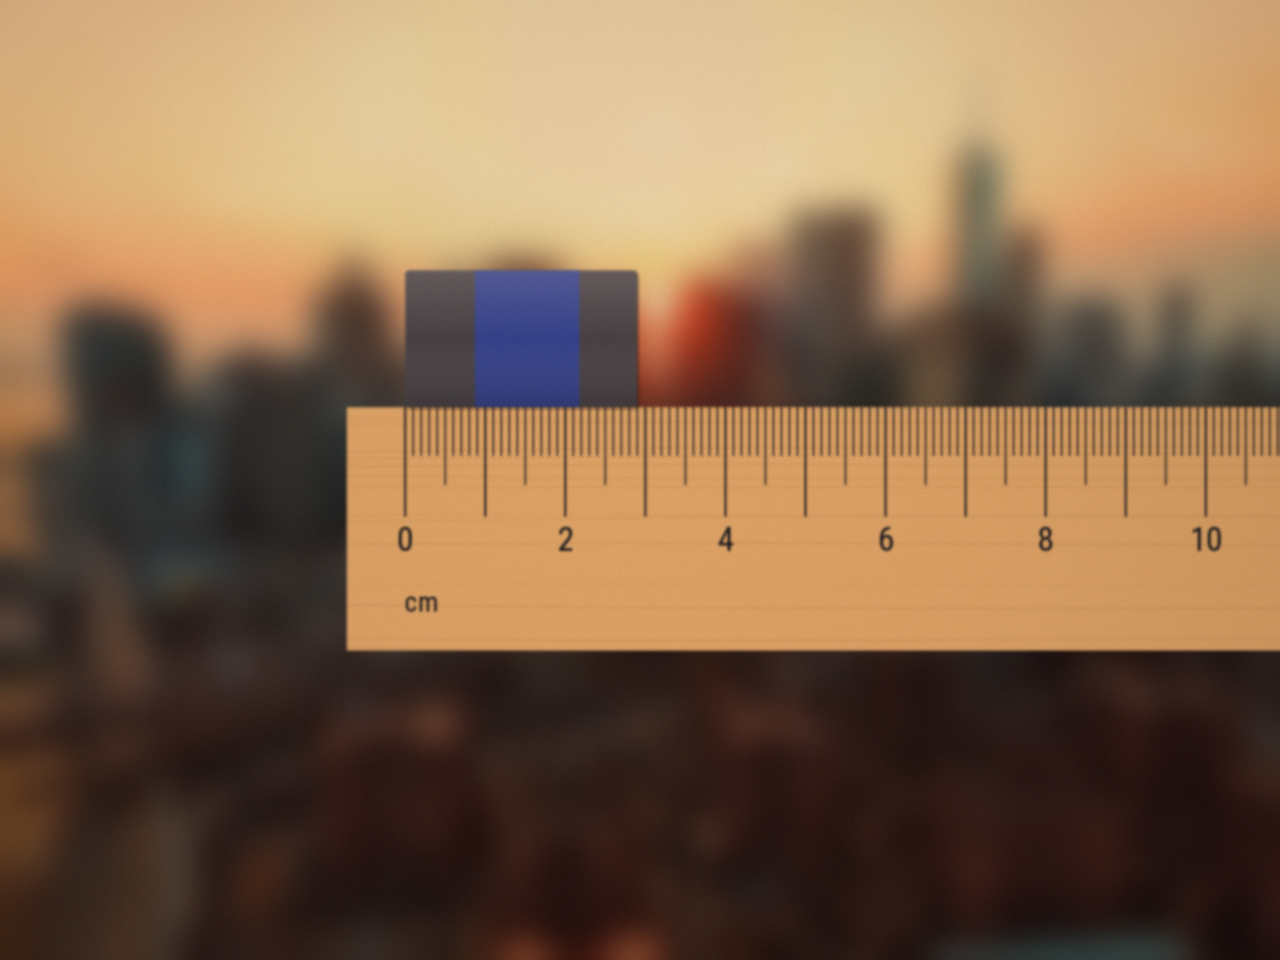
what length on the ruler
2.9 cm
